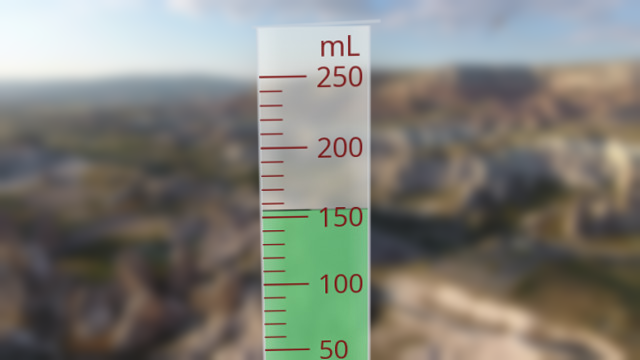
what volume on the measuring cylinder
155 mL
